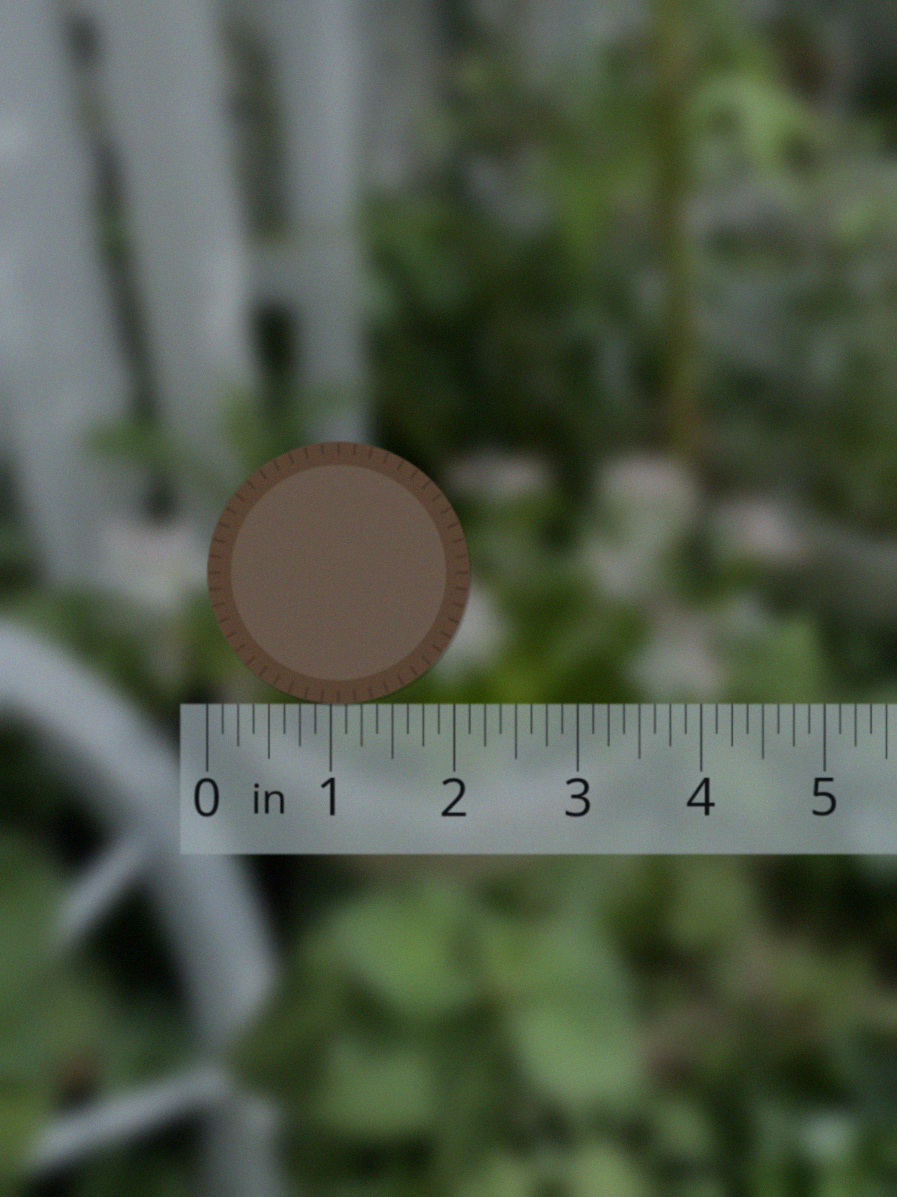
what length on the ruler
2.125 in
